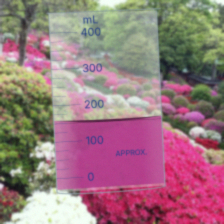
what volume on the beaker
150 mL
